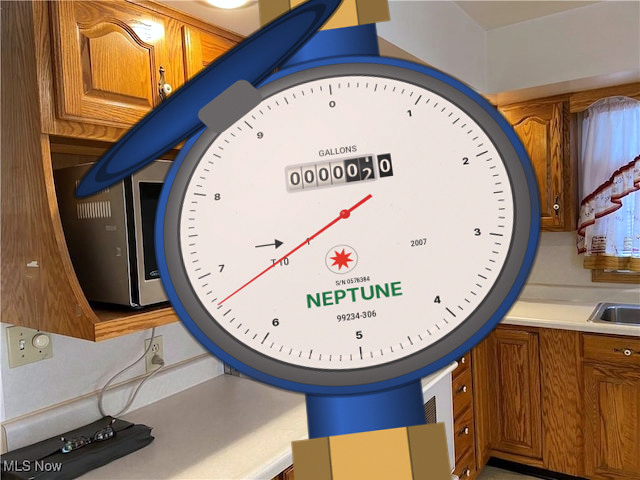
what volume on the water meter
16.6 gal
